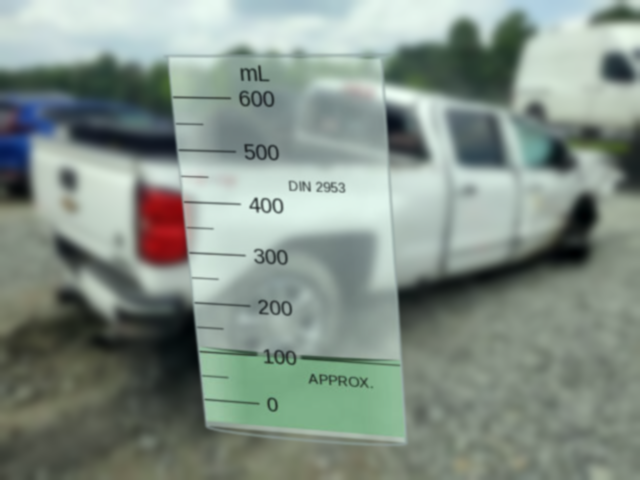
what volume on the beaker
100 mL
